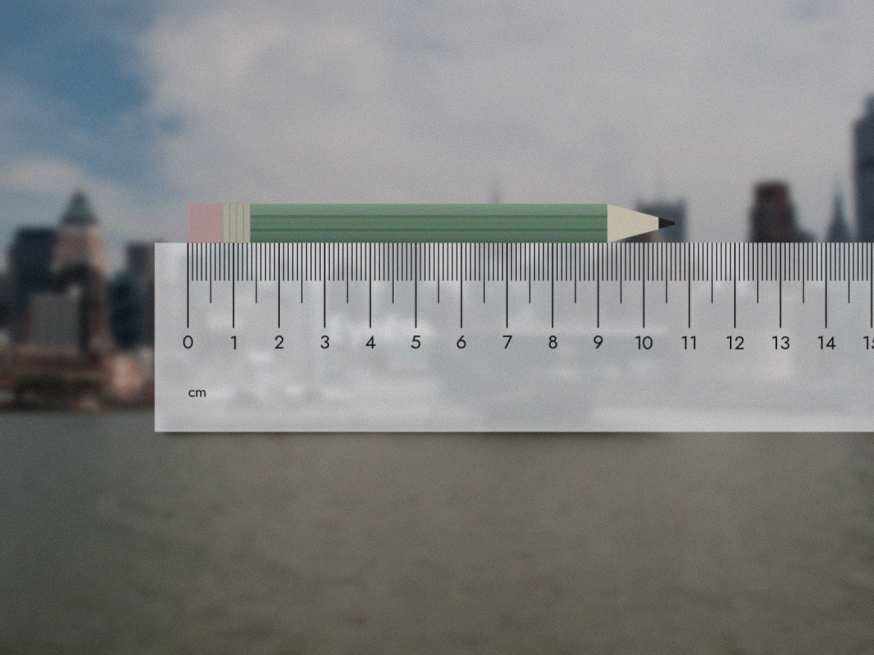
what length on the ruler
10.7 cm
